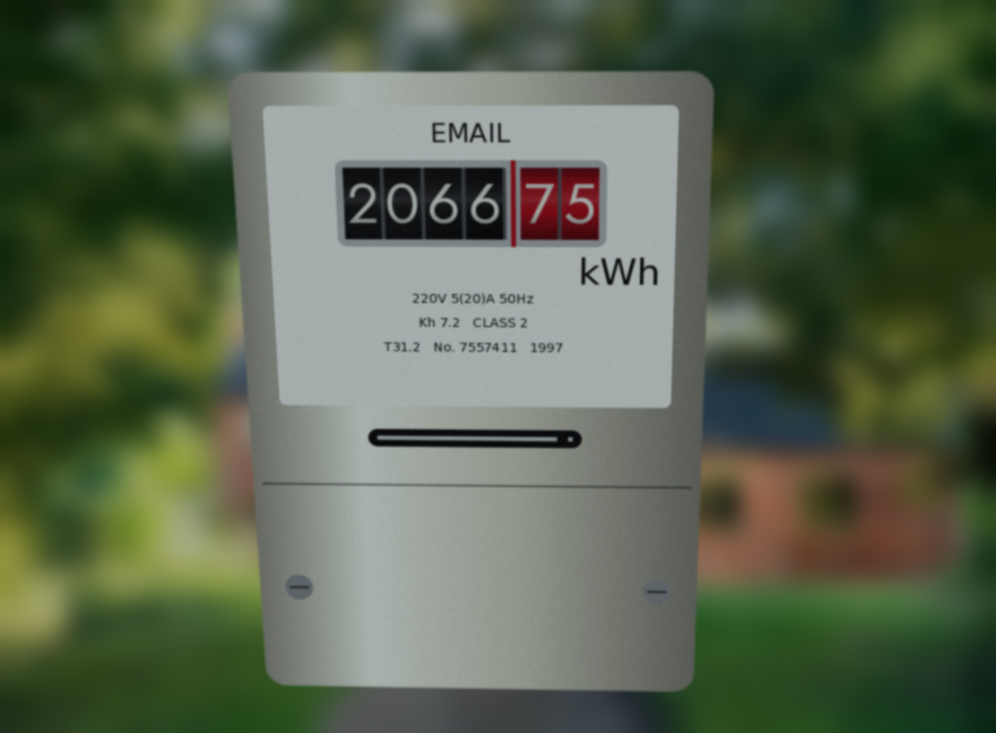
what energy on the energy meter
2066.75 kWh
